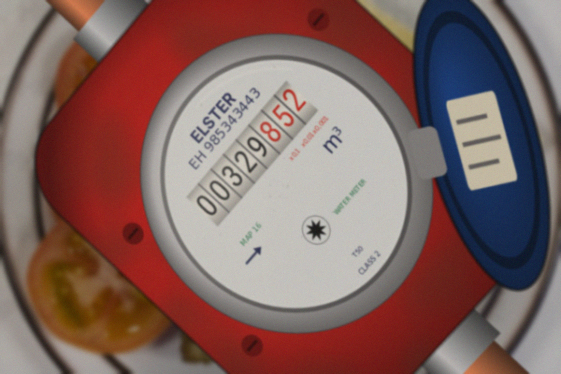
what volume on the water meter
329.852 m³
